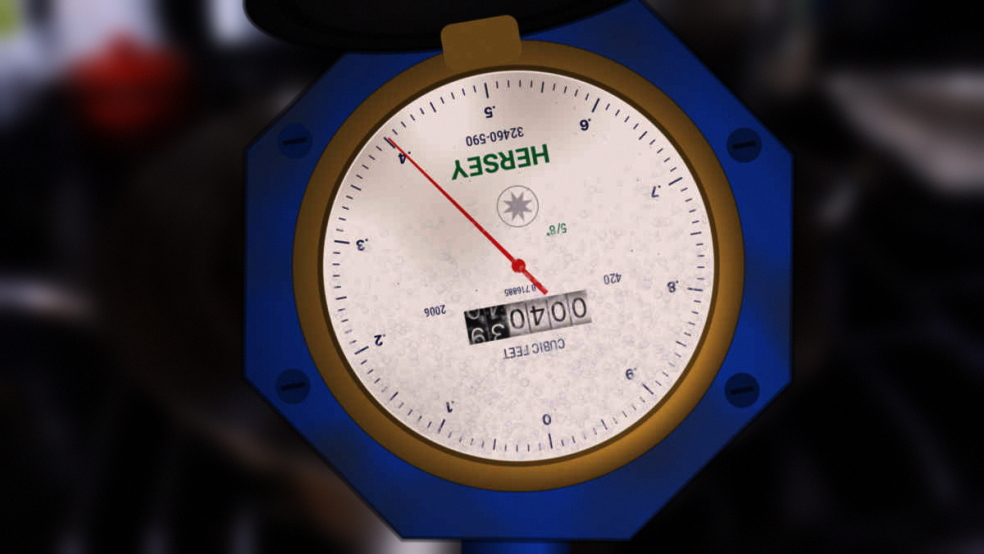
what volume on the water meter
4039.40 ft³
